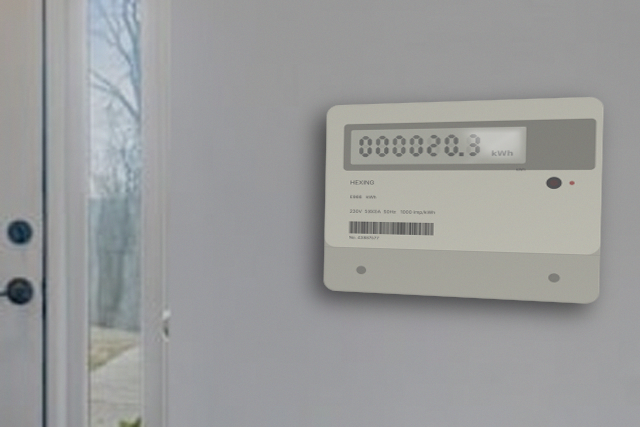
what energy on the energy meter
20.3 kWh
